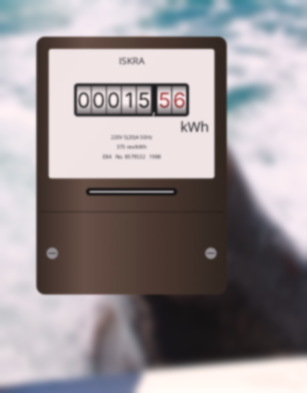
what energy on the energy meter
15.56 kWh
